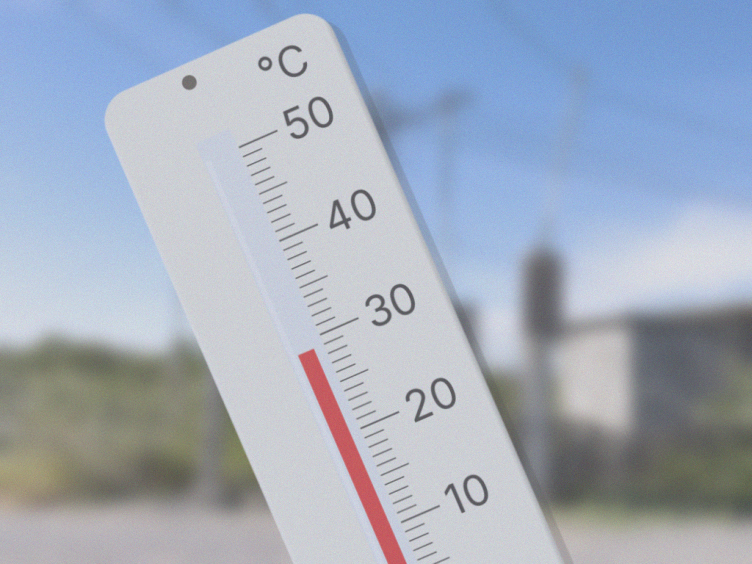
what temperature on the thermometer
29 °C
